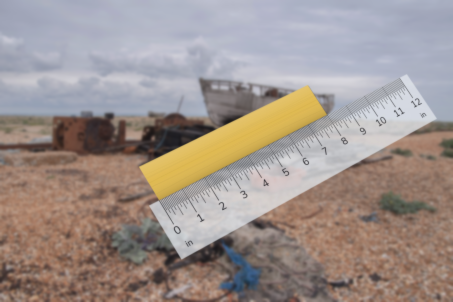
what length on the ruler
8 in
